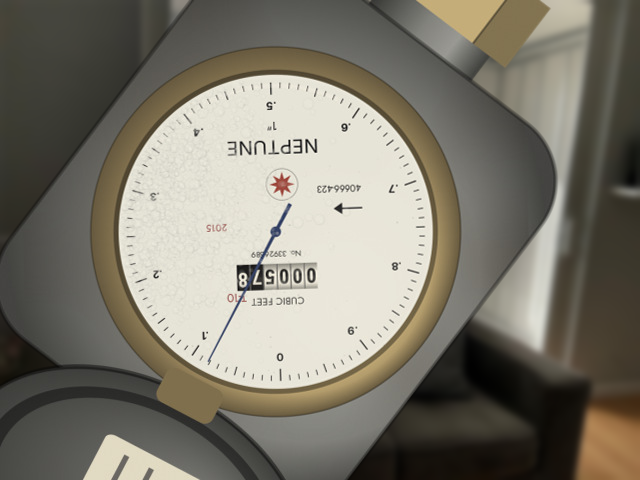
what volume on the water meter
578.08 ft³
